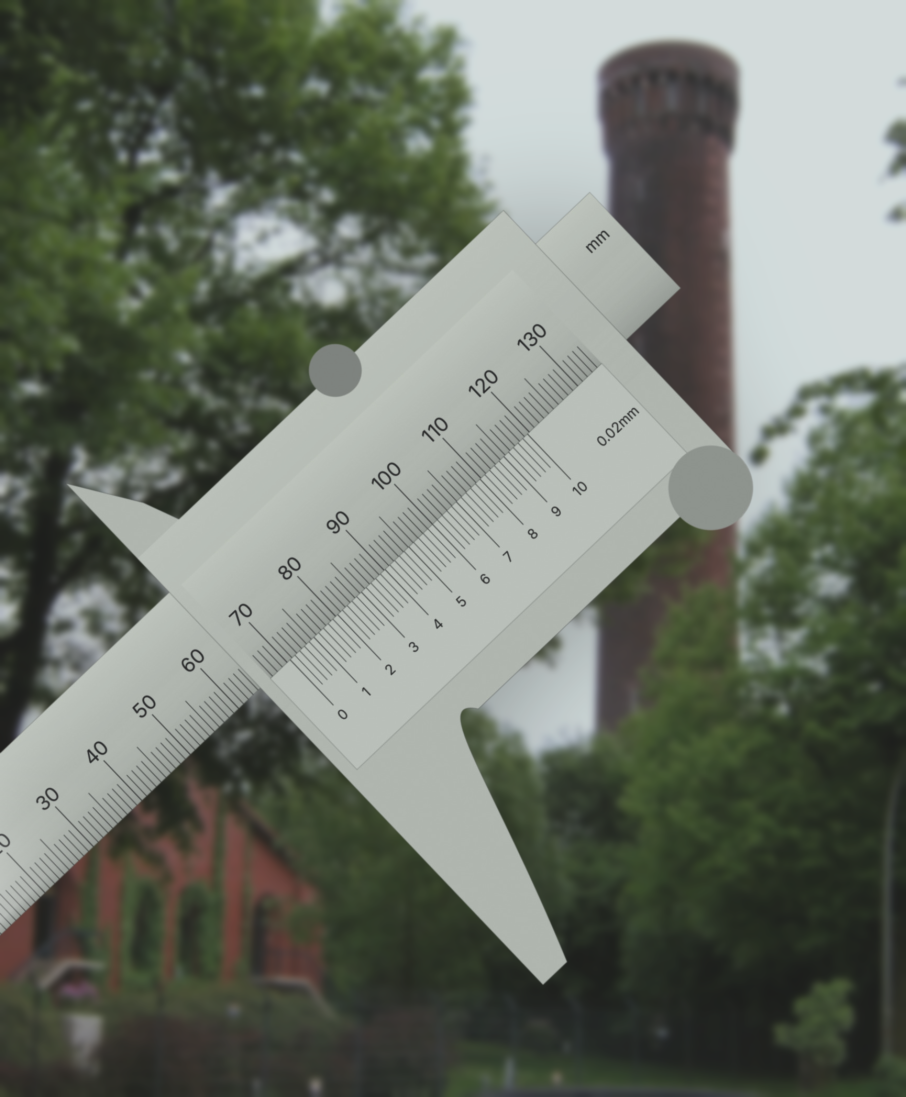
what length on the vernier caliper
70.6 mm
